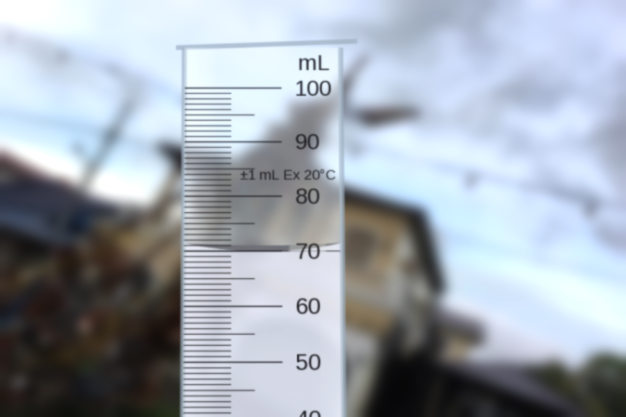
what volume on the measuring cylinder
70 mL
